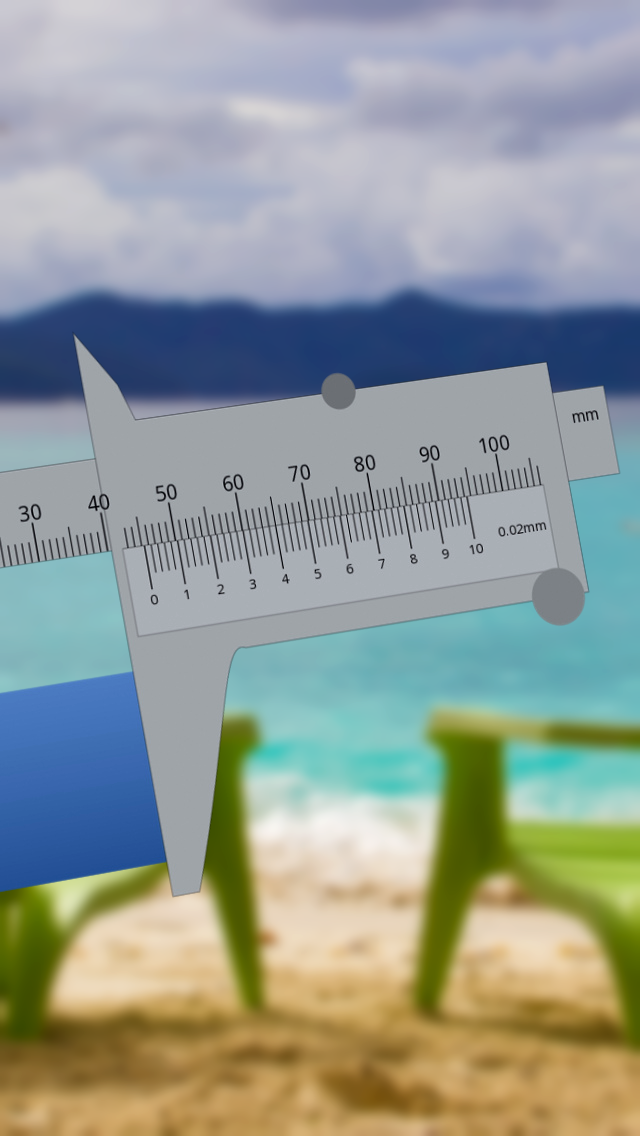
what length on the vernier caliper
45.4 mm
